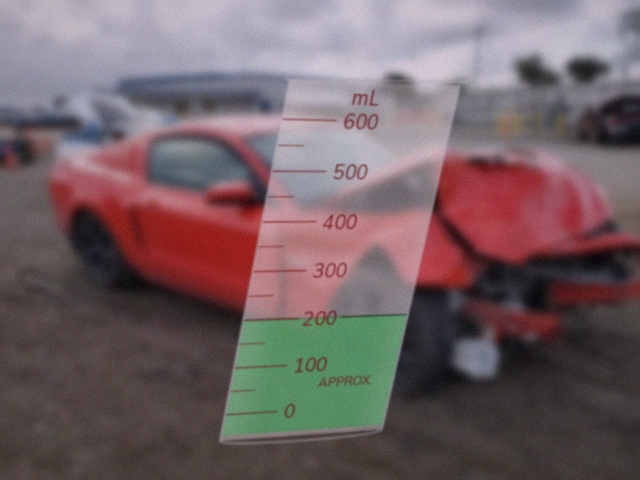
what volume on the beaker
200 mL
